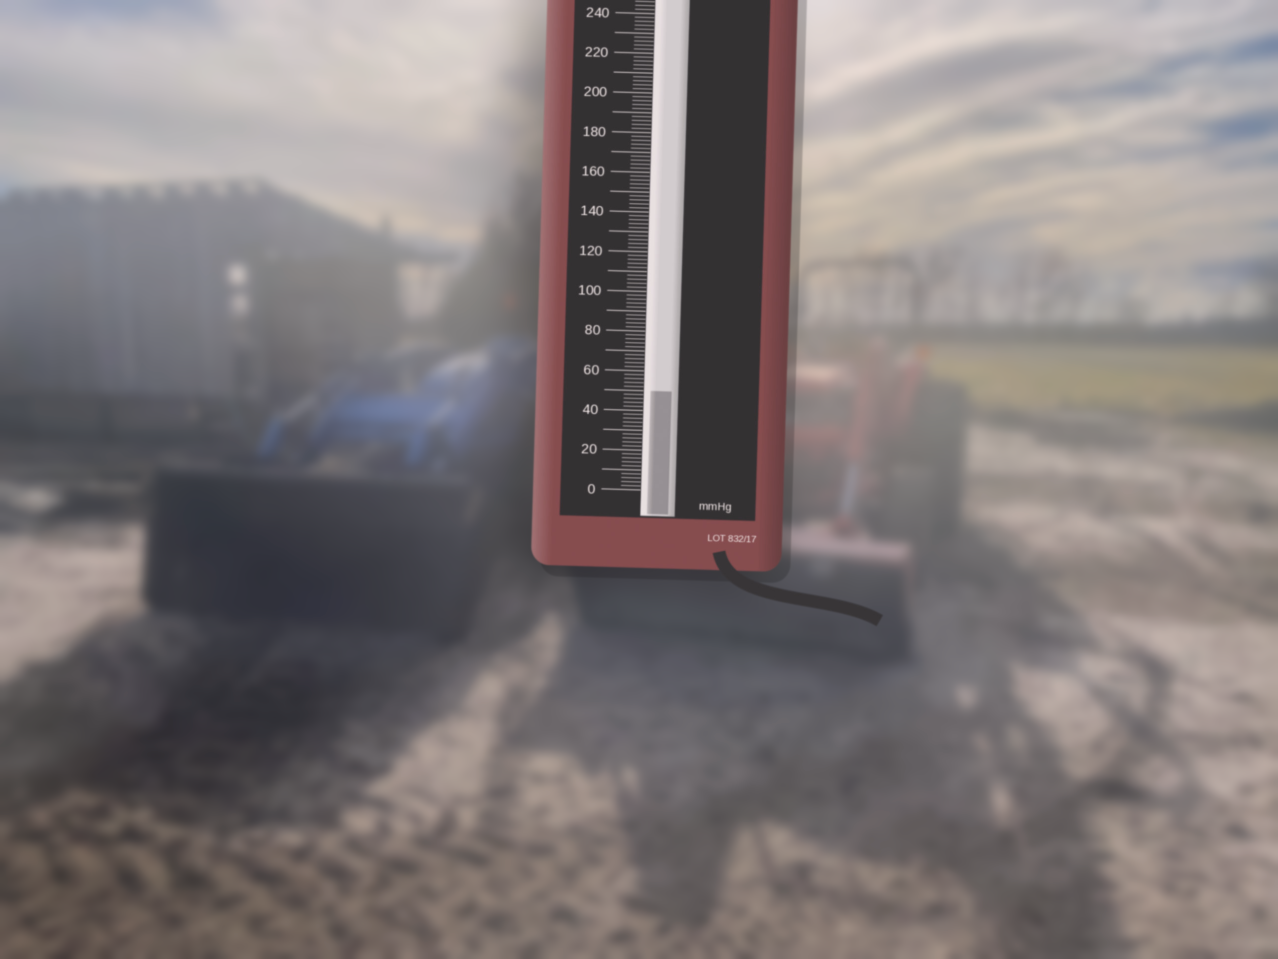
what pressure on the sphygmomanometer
50 mmHg
